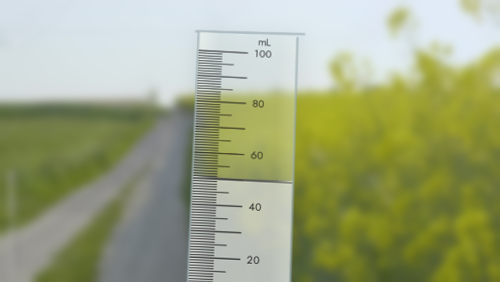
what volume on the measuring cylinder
50 mL
